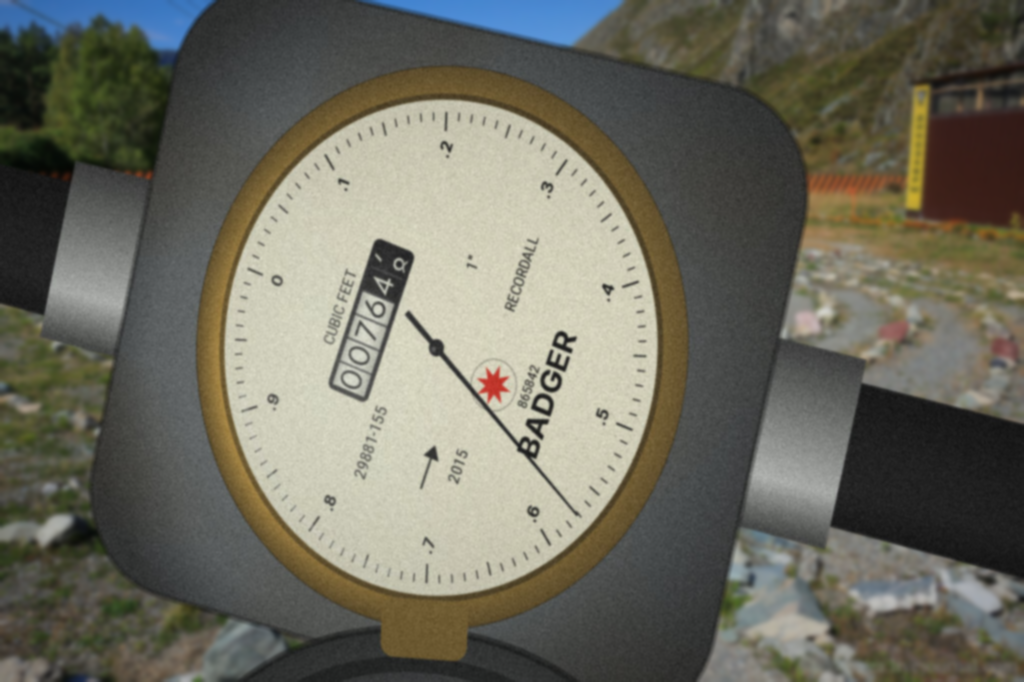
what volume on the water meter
7647.57 ft³
